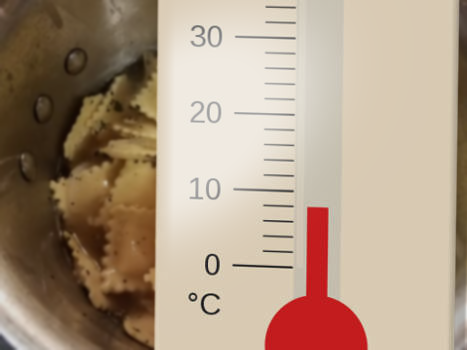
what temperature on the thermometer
8 °C
